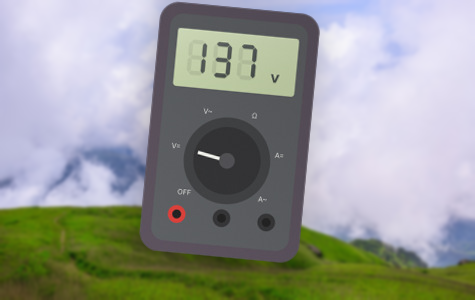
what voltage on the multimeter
137 V
